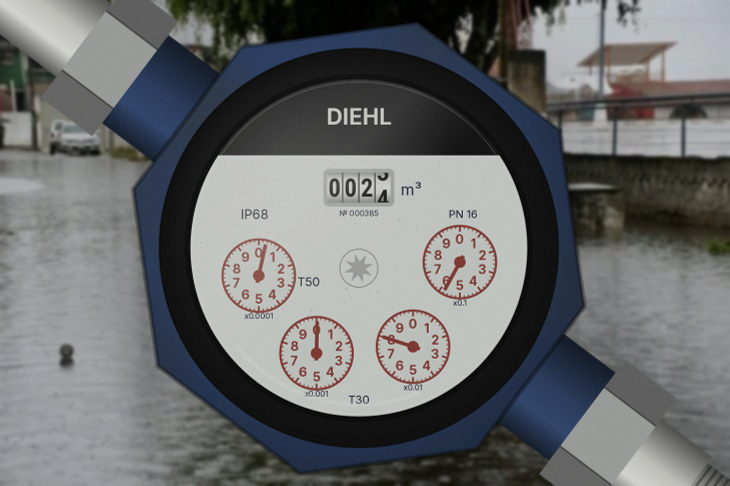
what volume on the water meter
23.5800 m³
